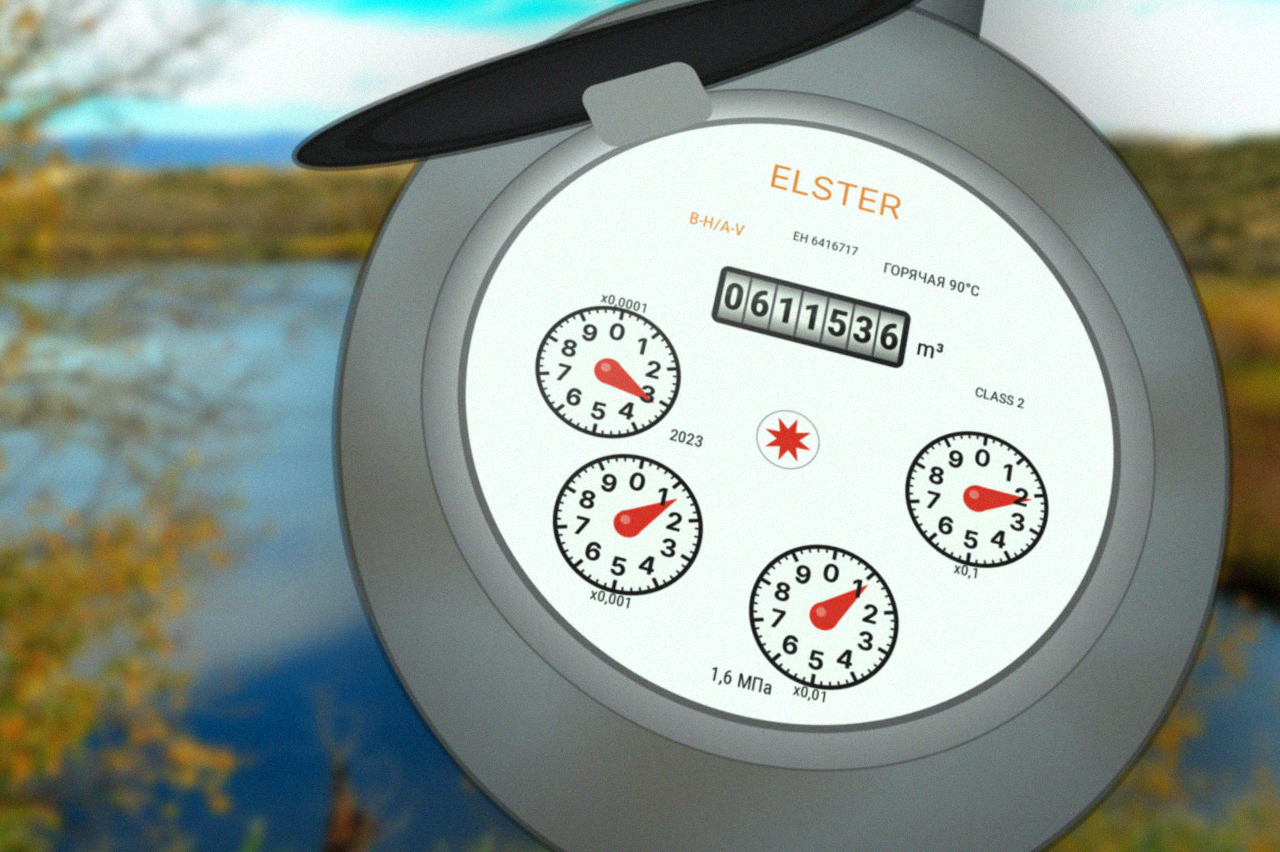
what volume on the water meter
611536.2113 m³
